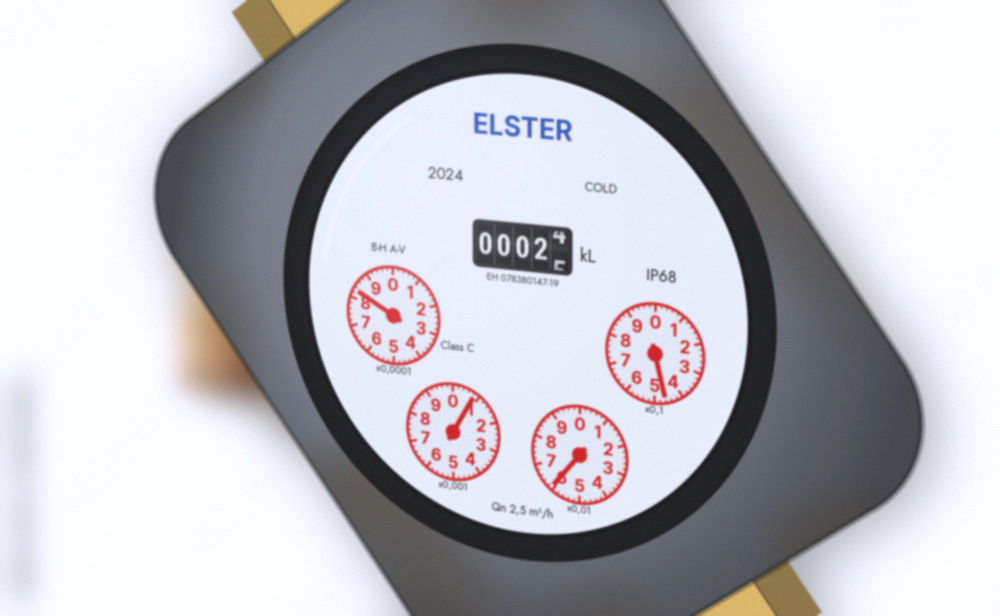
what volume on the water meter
24.4608 kL
